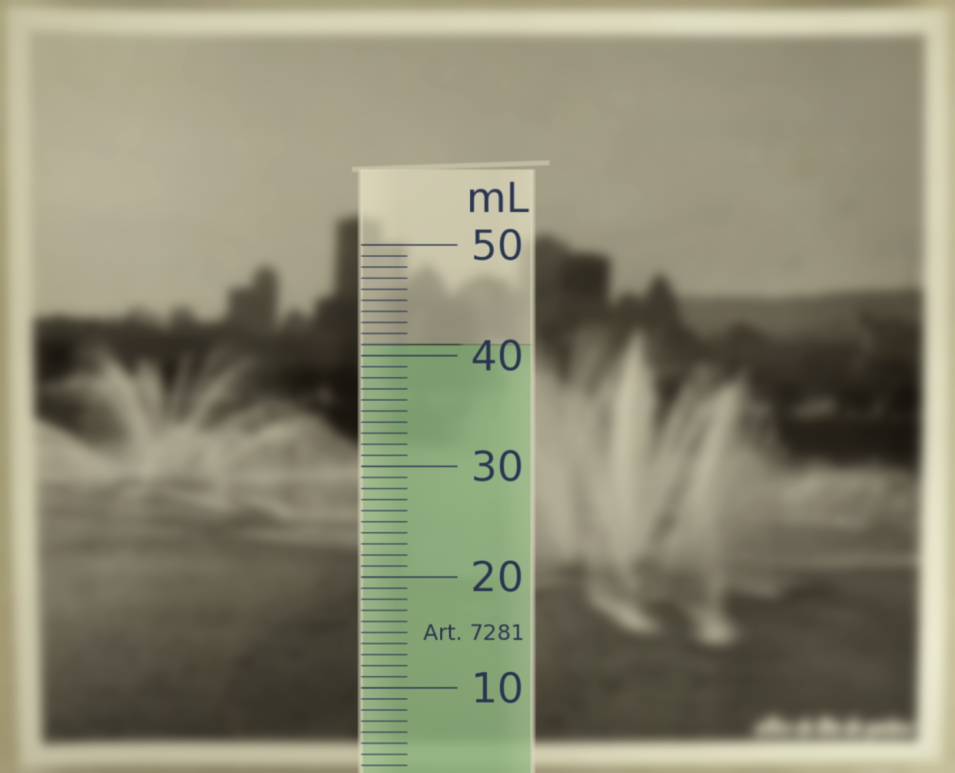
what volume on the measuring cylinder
41 mL
